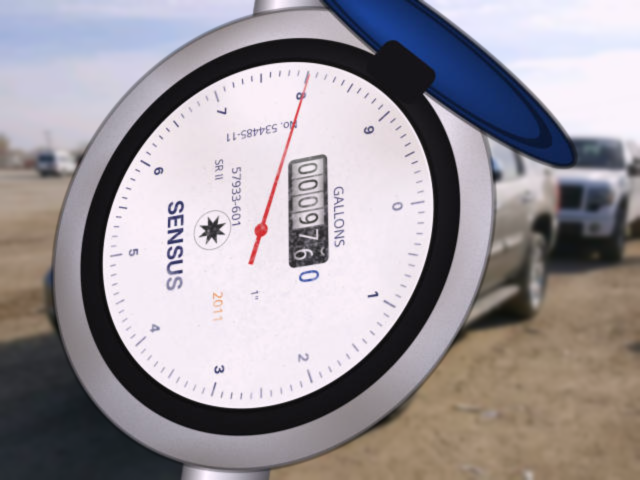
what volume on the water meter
9758.0 gal
